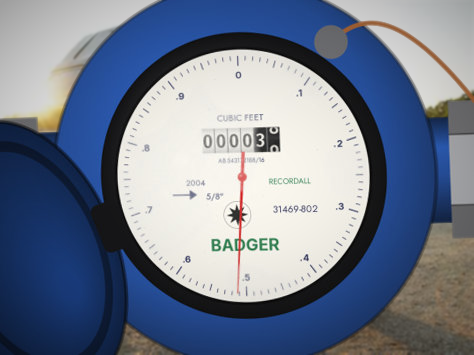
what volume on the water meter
38.51 ft³
